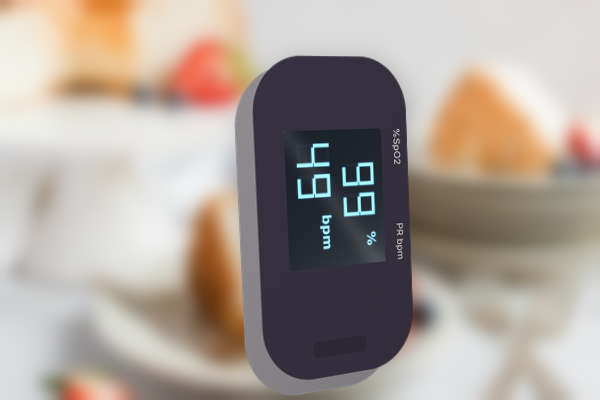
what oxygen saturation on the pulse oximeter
99 %
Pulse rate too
49 bpm
